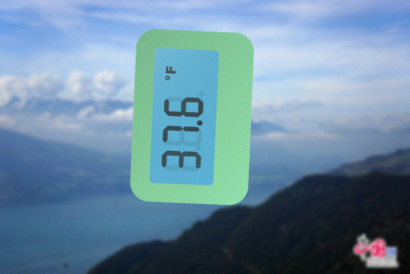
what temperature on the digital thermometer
37.6 °F
